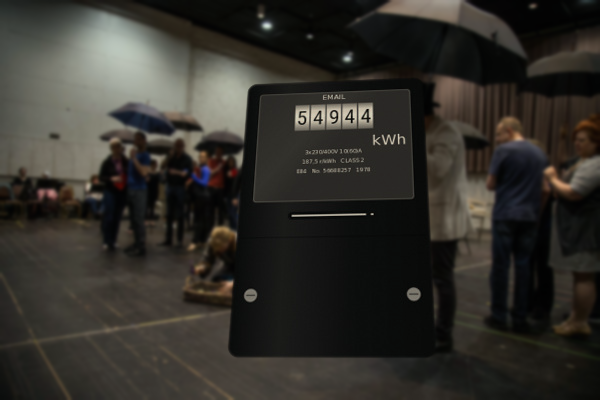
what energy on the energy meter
54944 kWh
